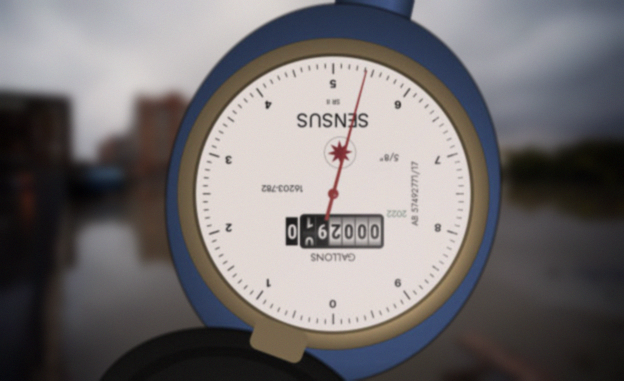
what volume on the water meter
2905.4 gal
